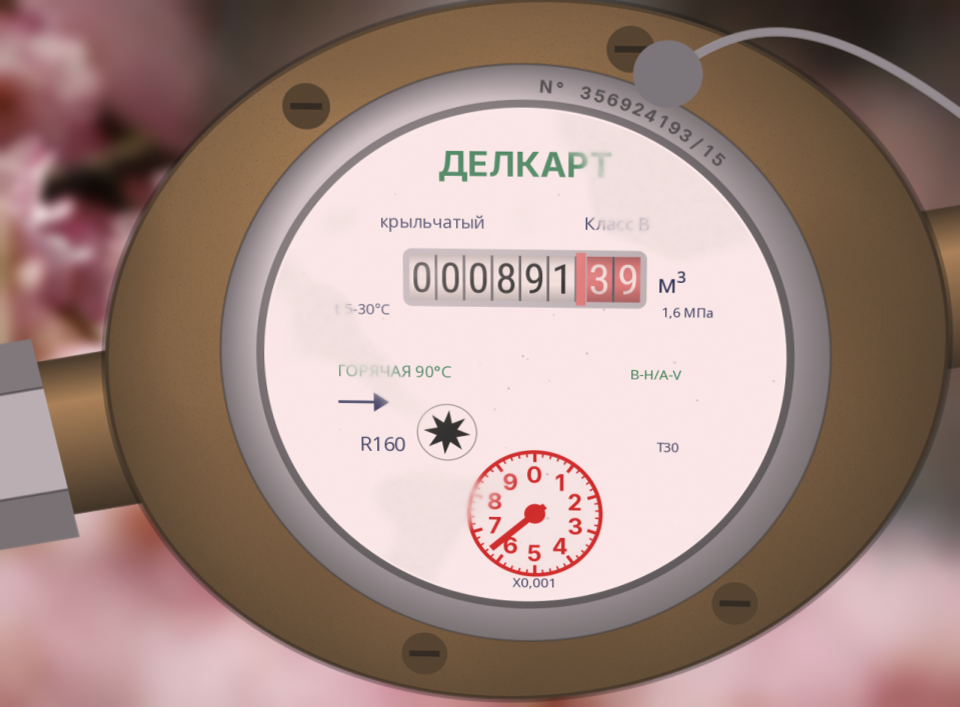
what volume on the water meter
891.396 m³
